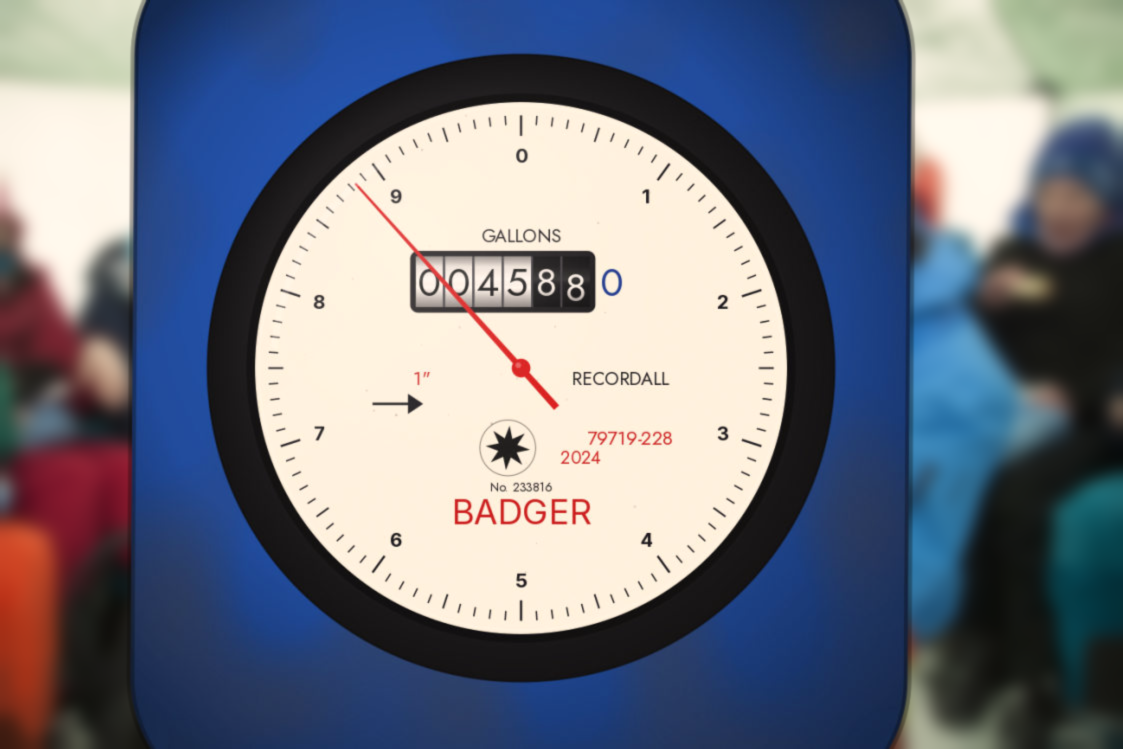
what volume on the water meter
45878.8 gal
